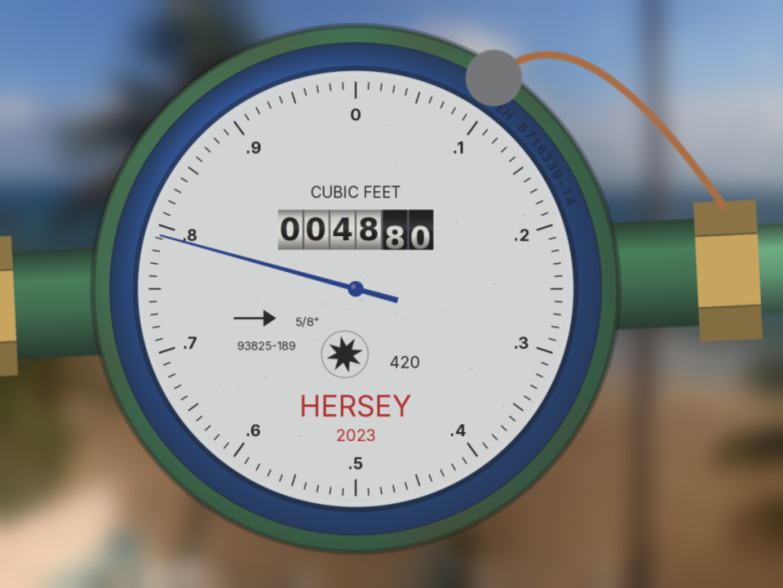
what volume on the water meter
4879.79 ft³
